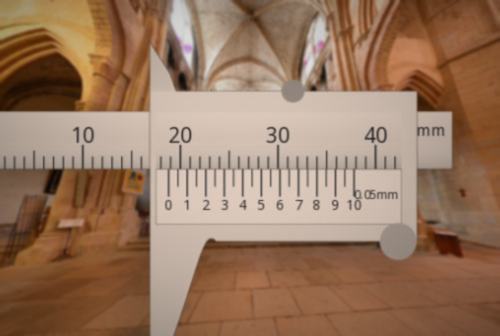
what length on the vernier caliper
18.8 mm
